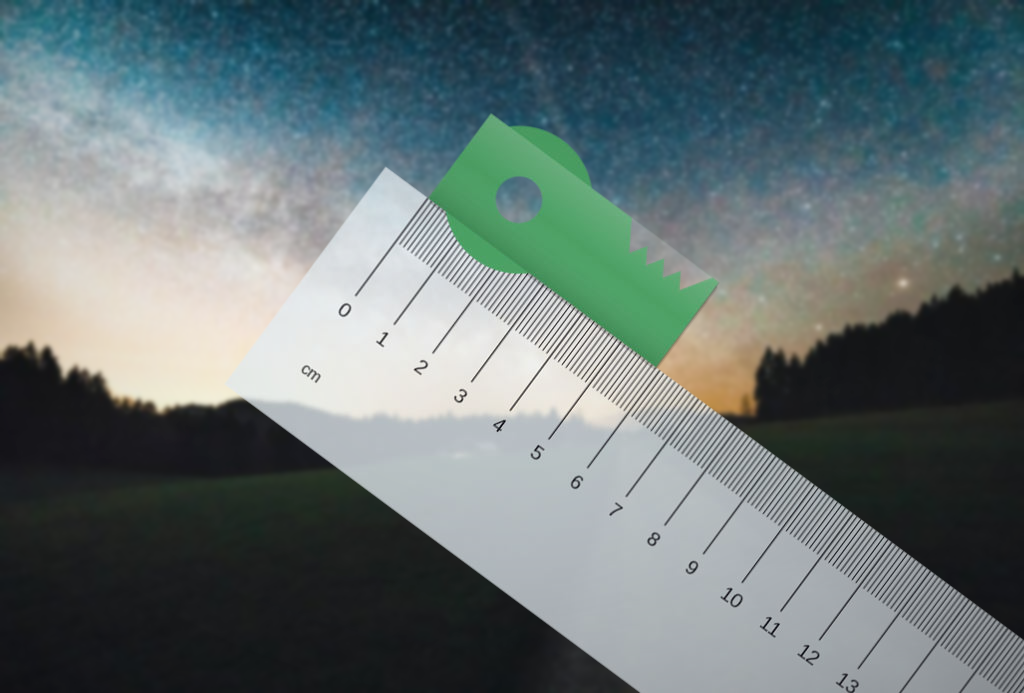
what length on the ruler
5.9 cm
